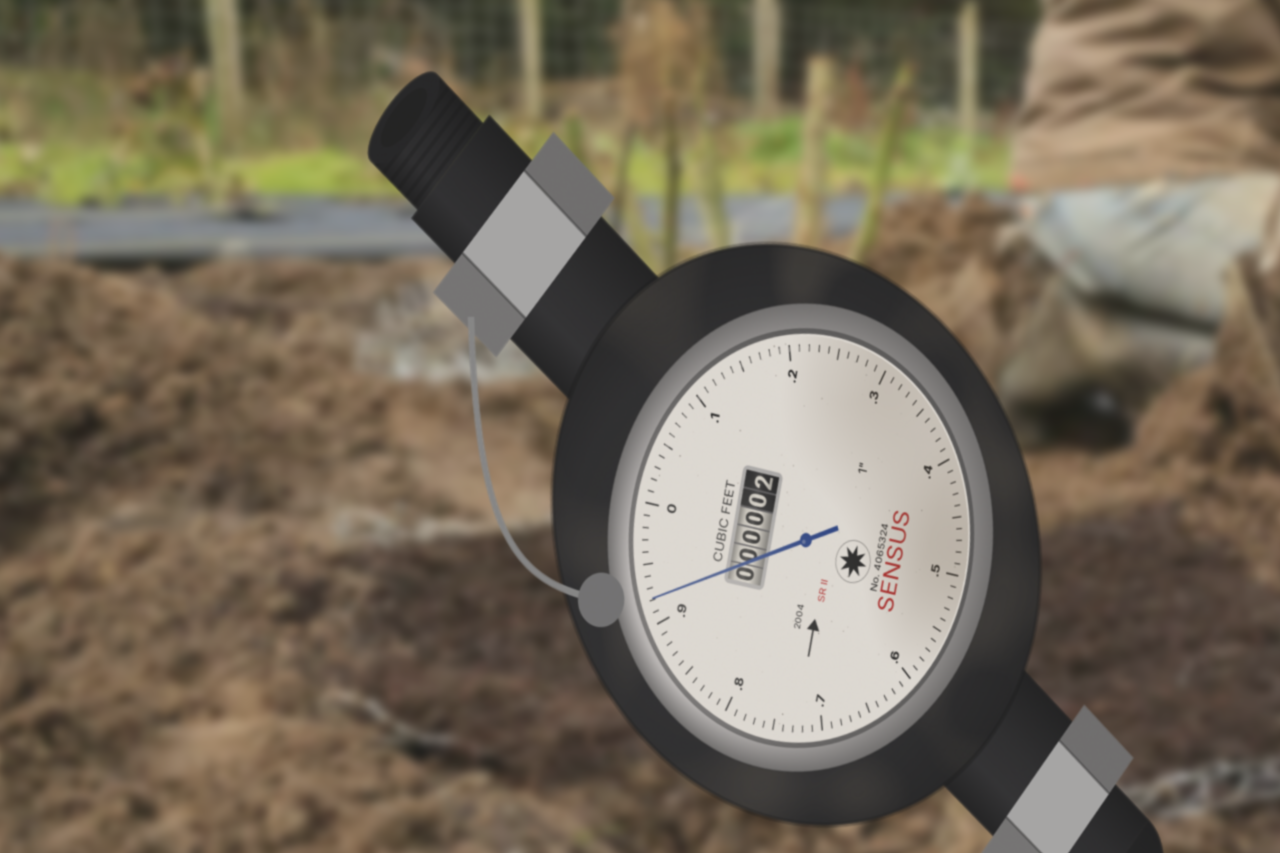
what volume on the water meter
1.92 ft³
